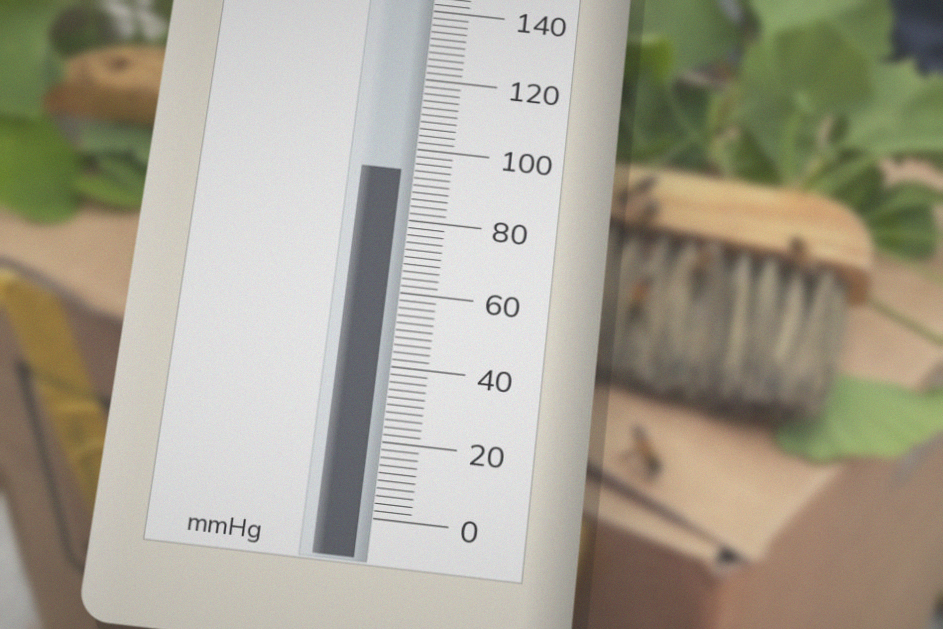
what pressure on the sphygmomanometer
94 mmHg
